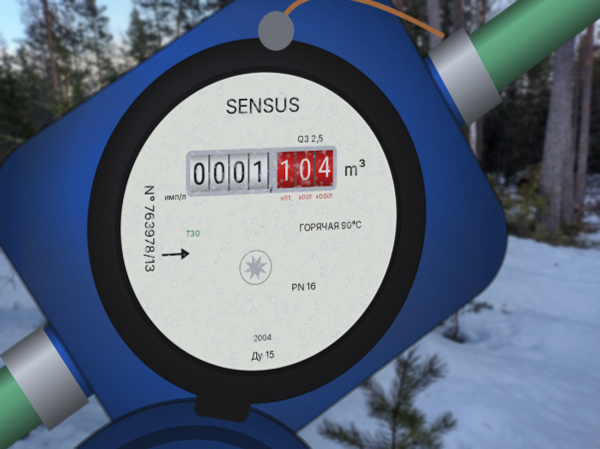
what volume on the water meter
1.104 m³
